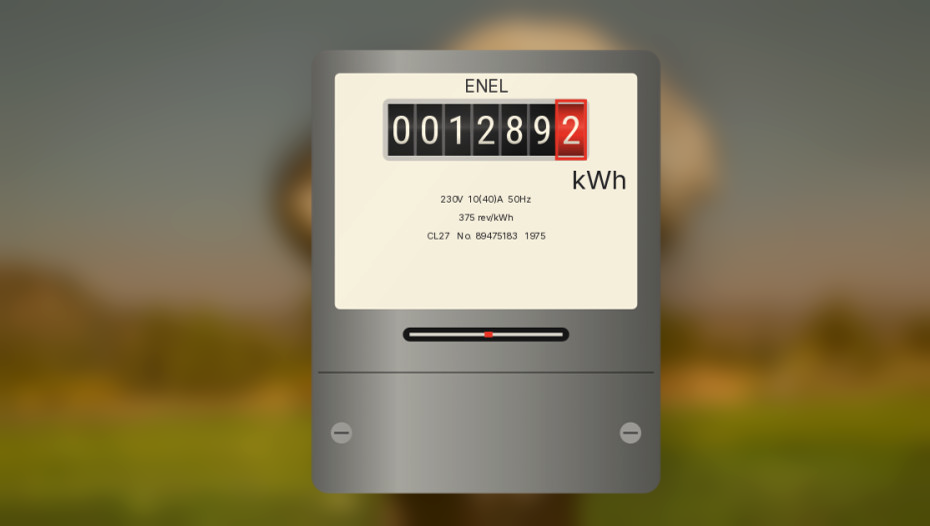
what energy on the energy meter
1289.2 kWh
